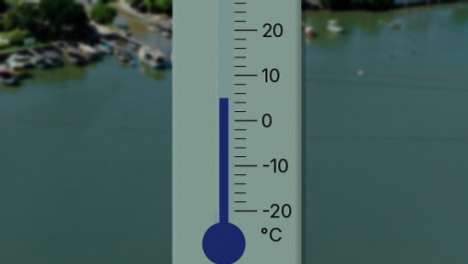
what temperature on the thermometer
5 °C
